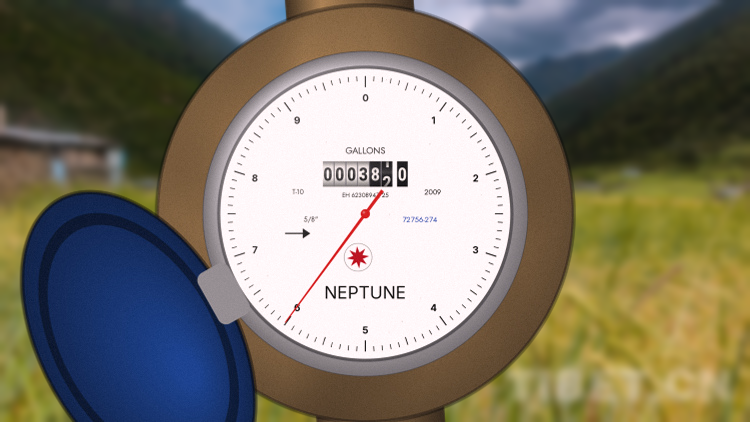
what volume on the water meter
3816.0 gal
